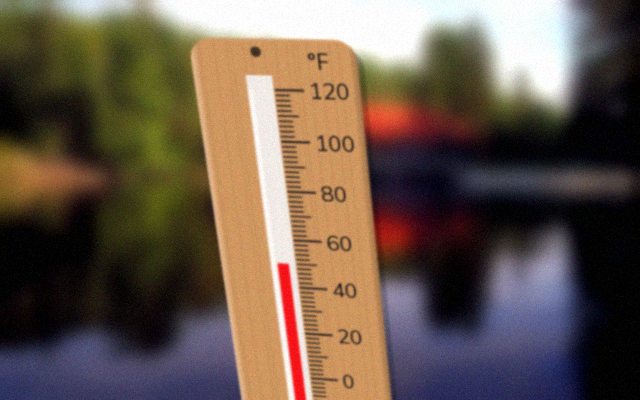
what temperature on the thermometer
50 °F
